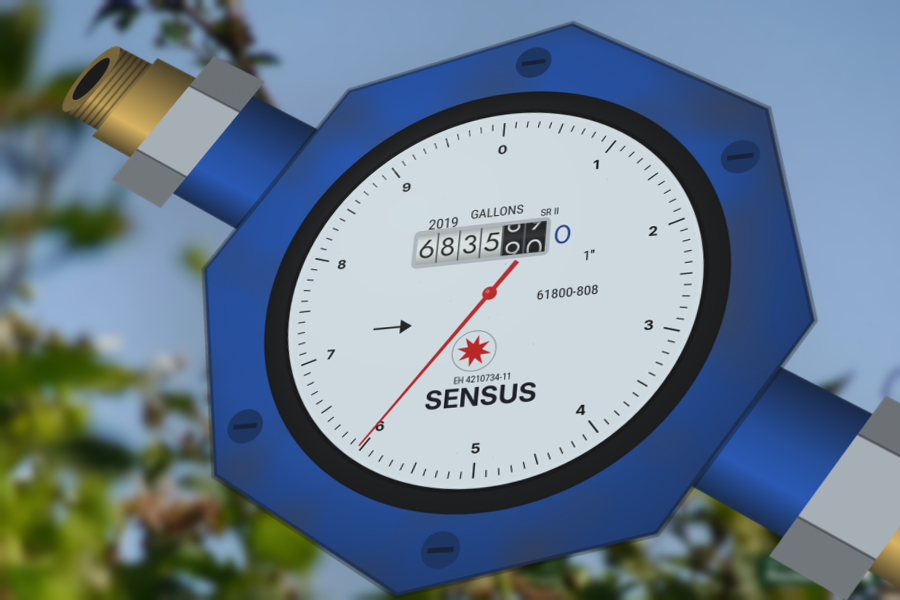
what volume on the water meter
6835896.0 gal
